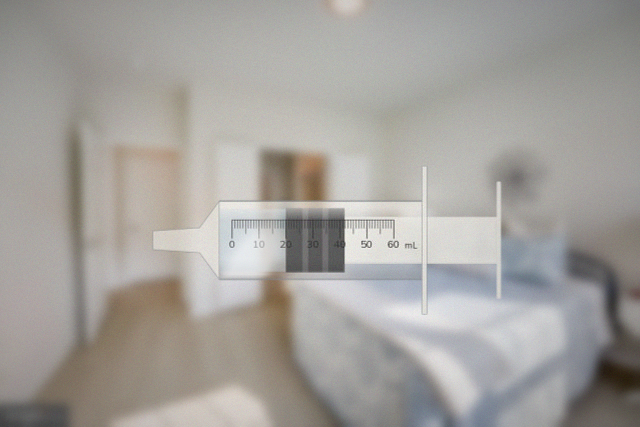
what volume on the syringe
20 mL
